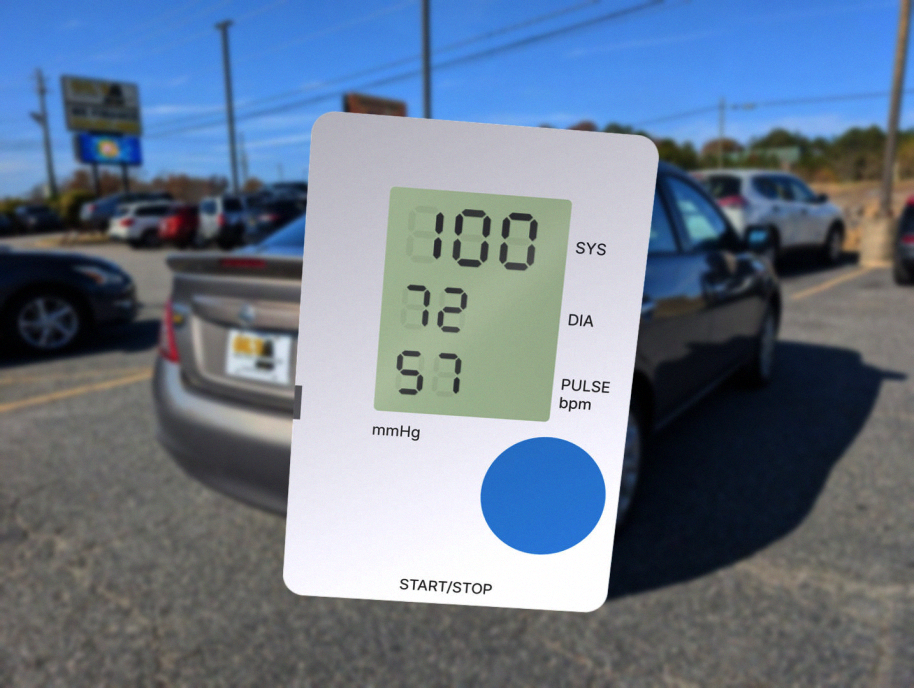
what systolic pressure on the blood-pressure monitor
100 mmHg
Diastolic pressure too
72 mmHg
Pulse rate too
57 bpm
